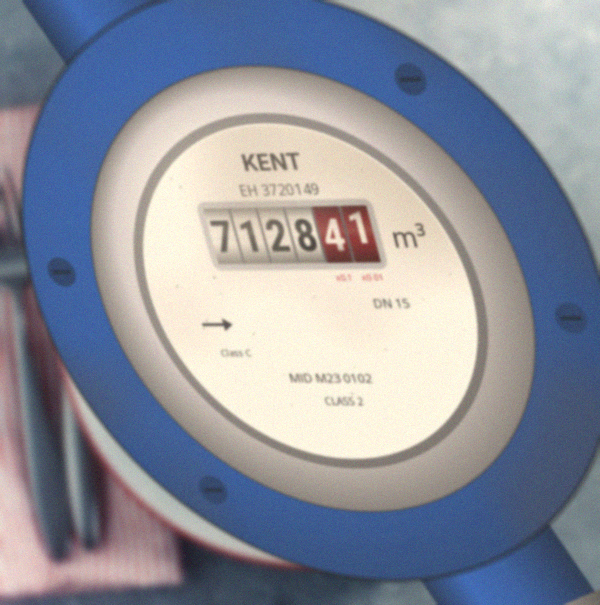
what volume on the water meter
7128.41 m³
